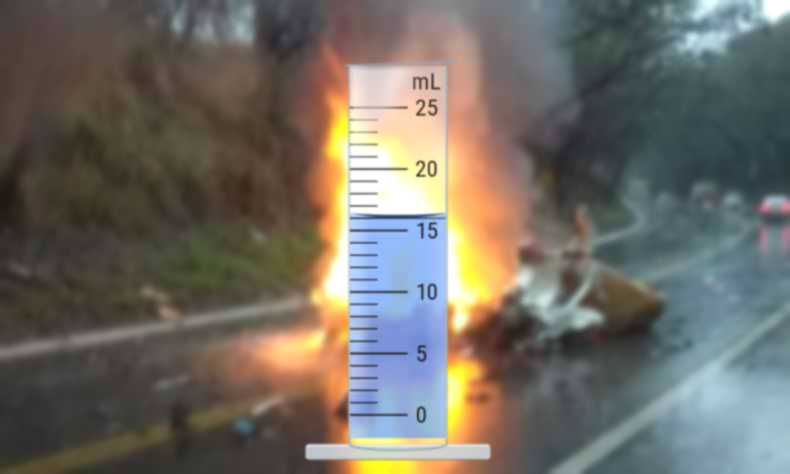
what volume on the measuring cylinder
16 mL
